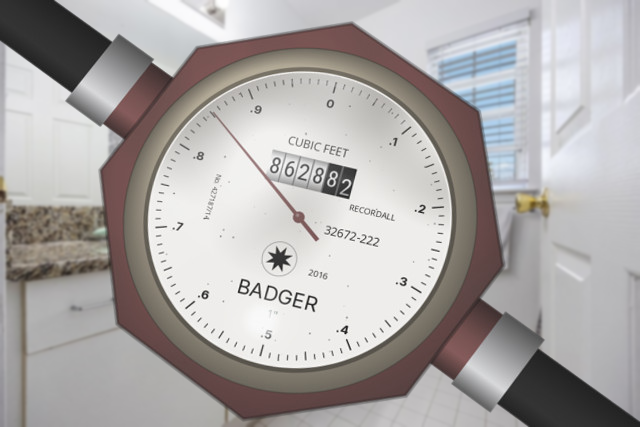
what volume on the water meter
862881.85 ft³
